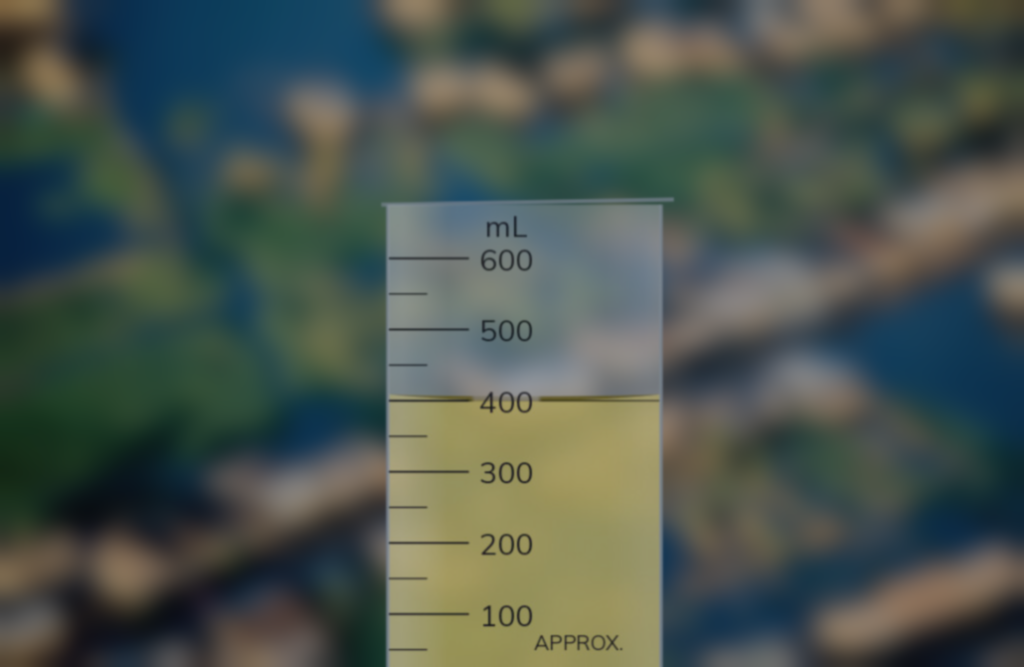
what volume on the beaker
400 mL
